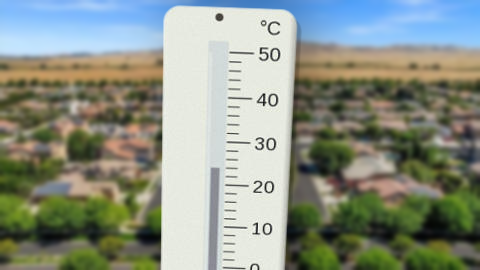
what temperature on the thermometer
24 °C
